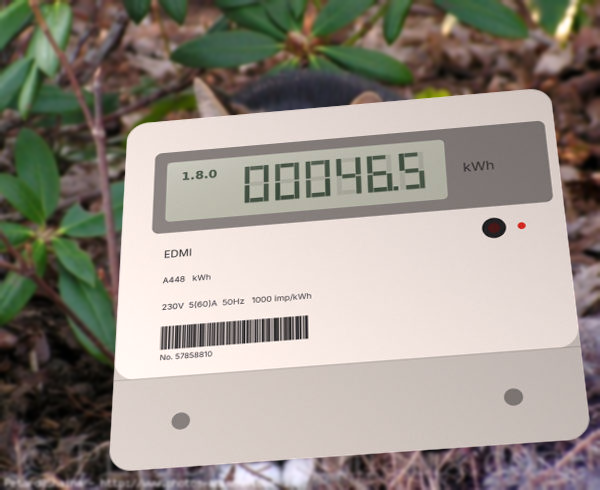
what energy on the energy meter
46.5 kWh
